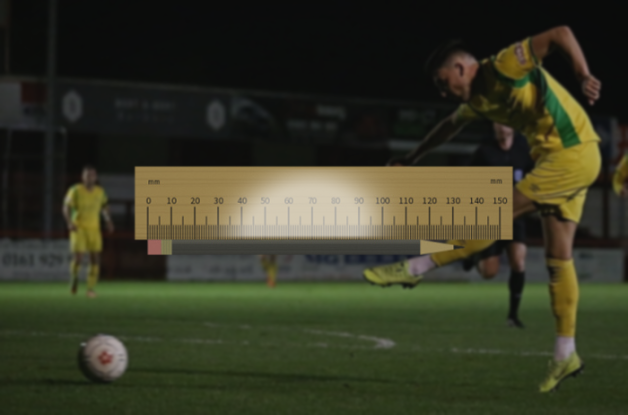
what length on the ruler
135 mm
